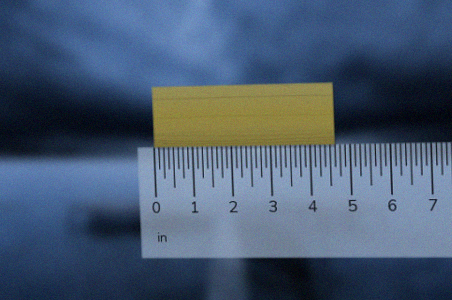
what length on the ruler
4.625 in
